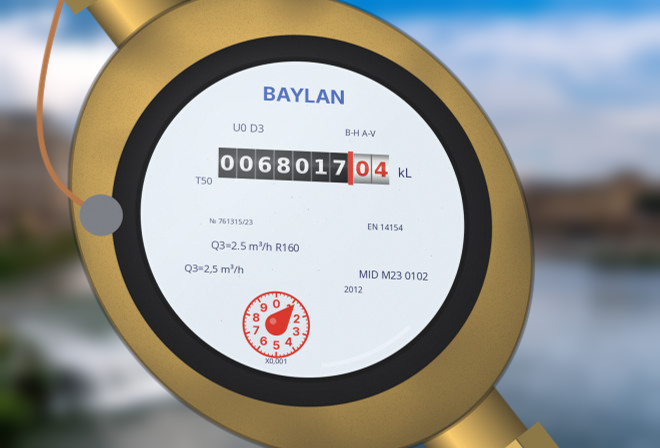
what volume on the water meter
68017.041 kL
